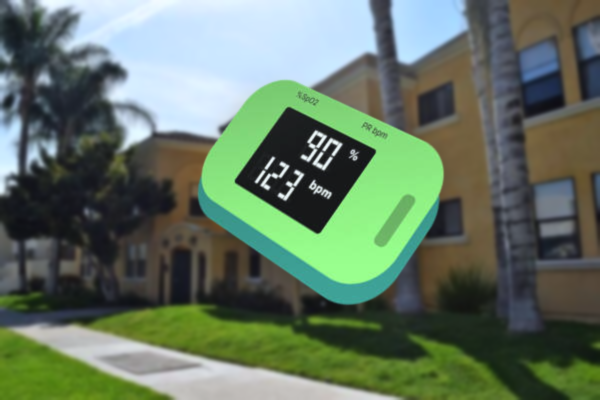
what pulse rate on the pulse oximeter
123 bpm
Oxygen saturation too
90 %
